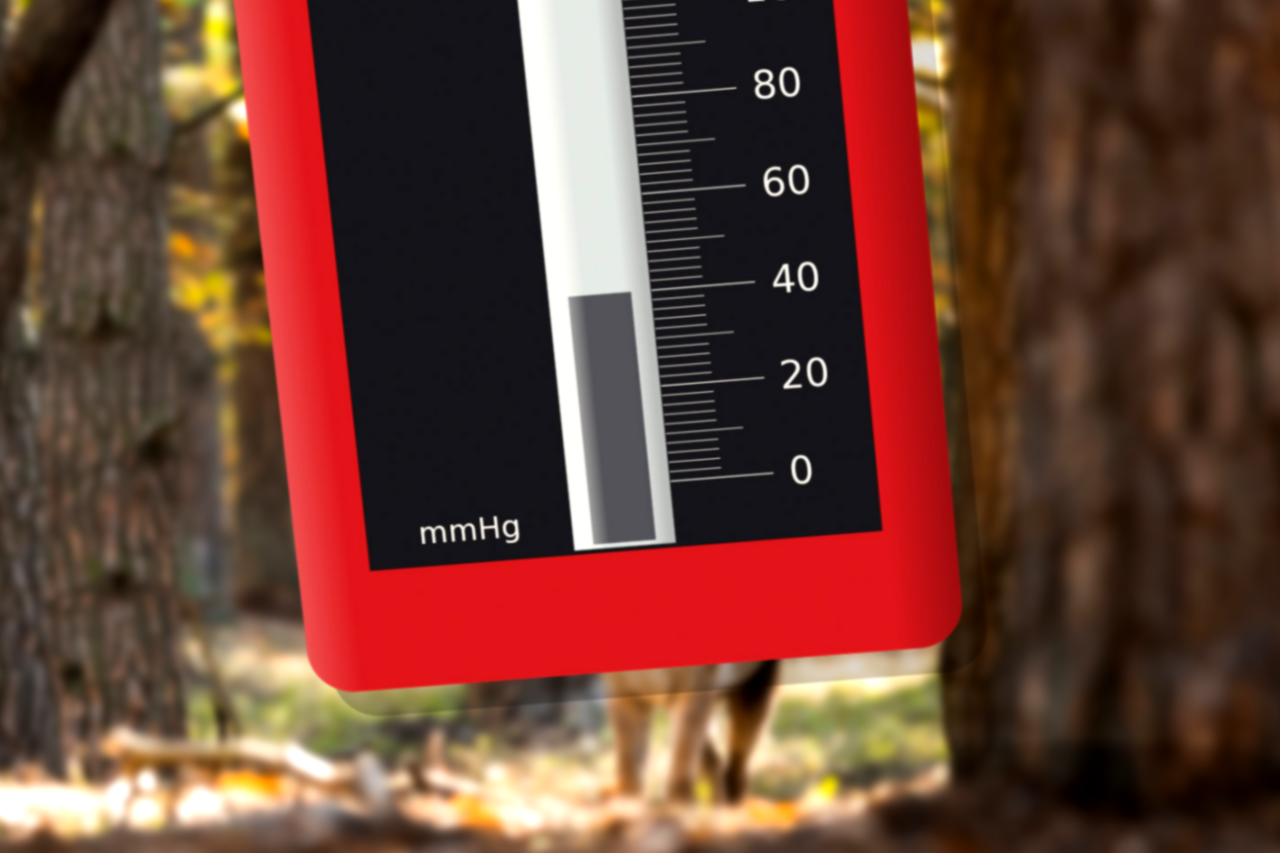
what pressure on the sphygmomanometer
40 mmHg
